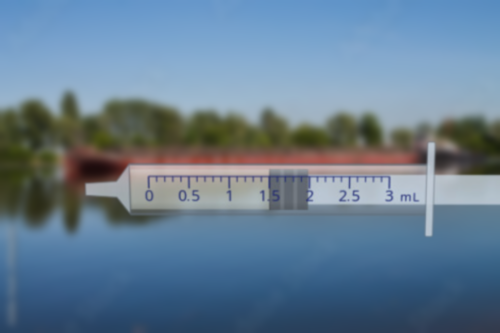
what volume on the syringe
1.5 mL
